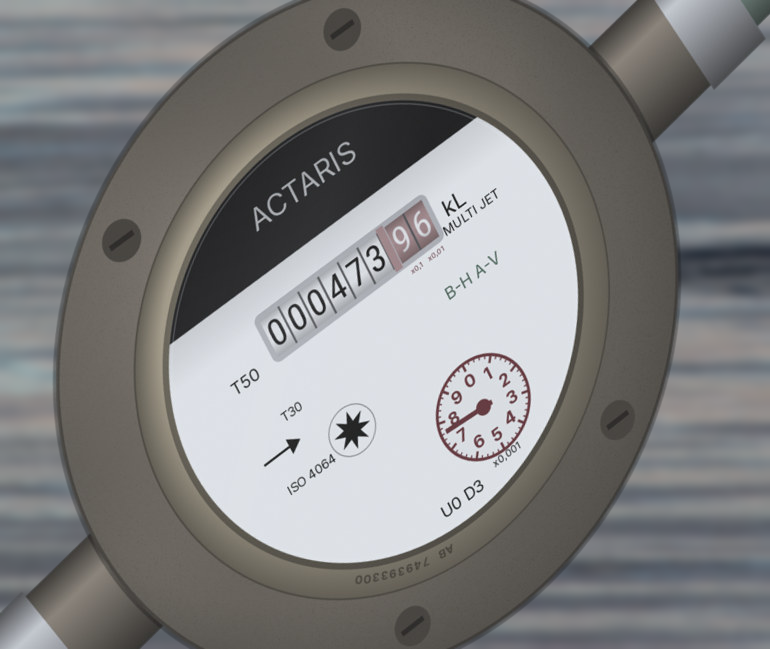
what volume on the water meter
473.967 kL
